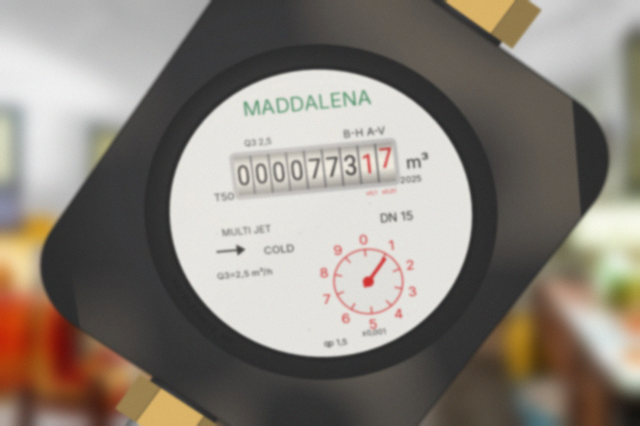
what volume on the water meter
773.171 m³
